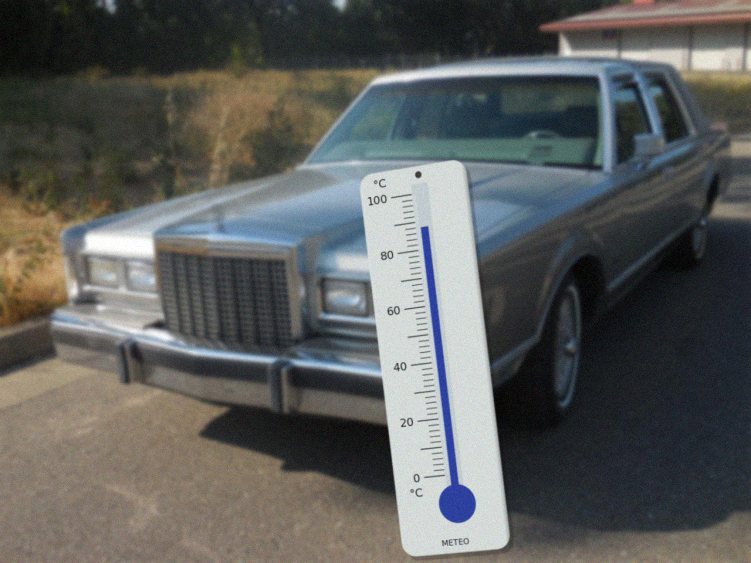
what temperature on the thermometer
88 °C
